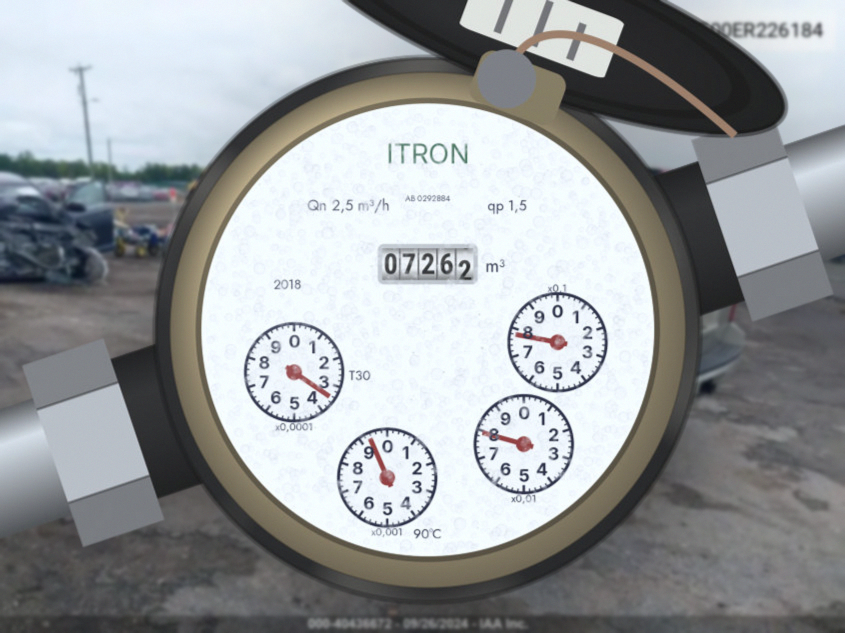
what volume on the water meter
7261.7793 m³
